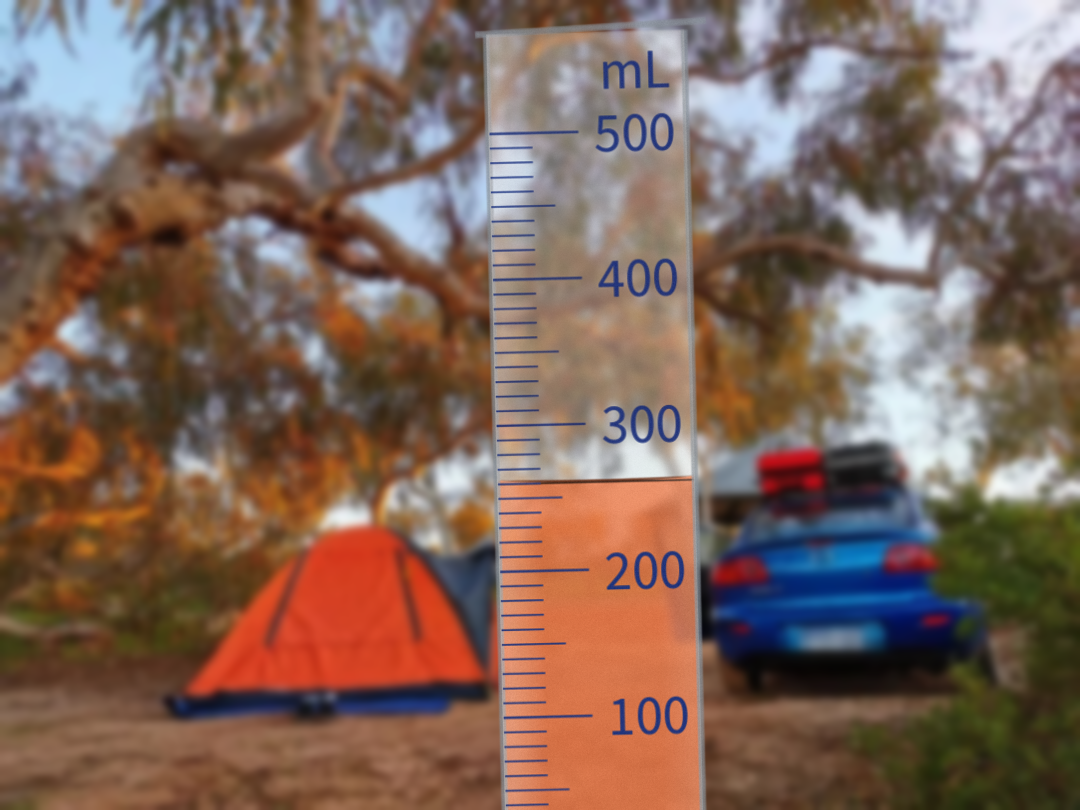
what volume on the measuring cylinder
260 mL
